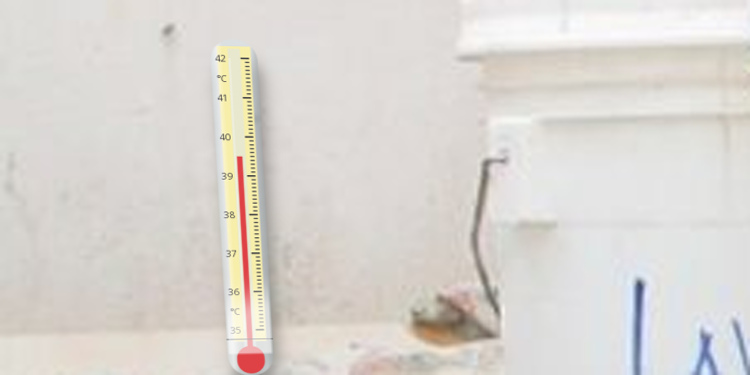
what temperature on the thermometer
39.5 °C
